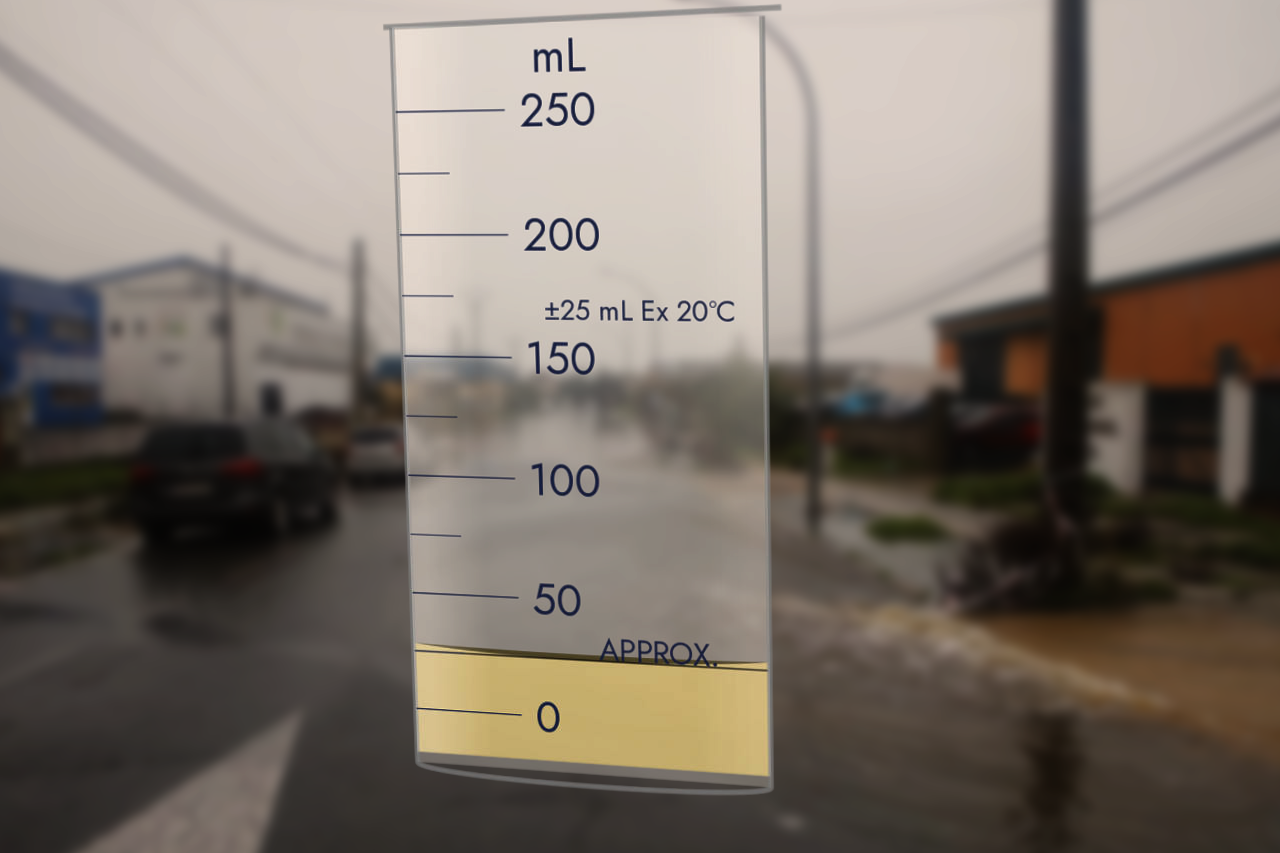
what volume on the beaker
25 mL
